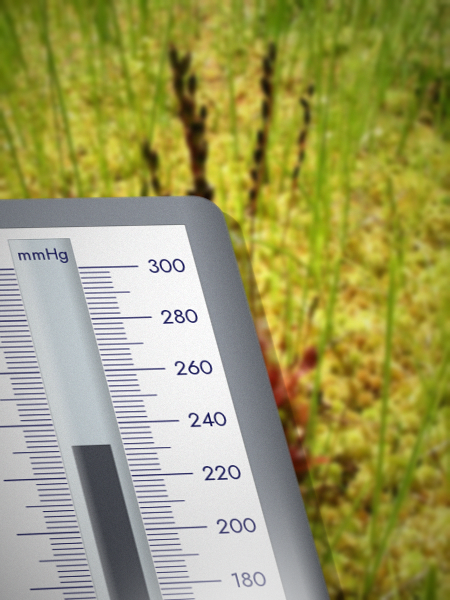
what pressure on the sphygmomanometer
232 mmHg
